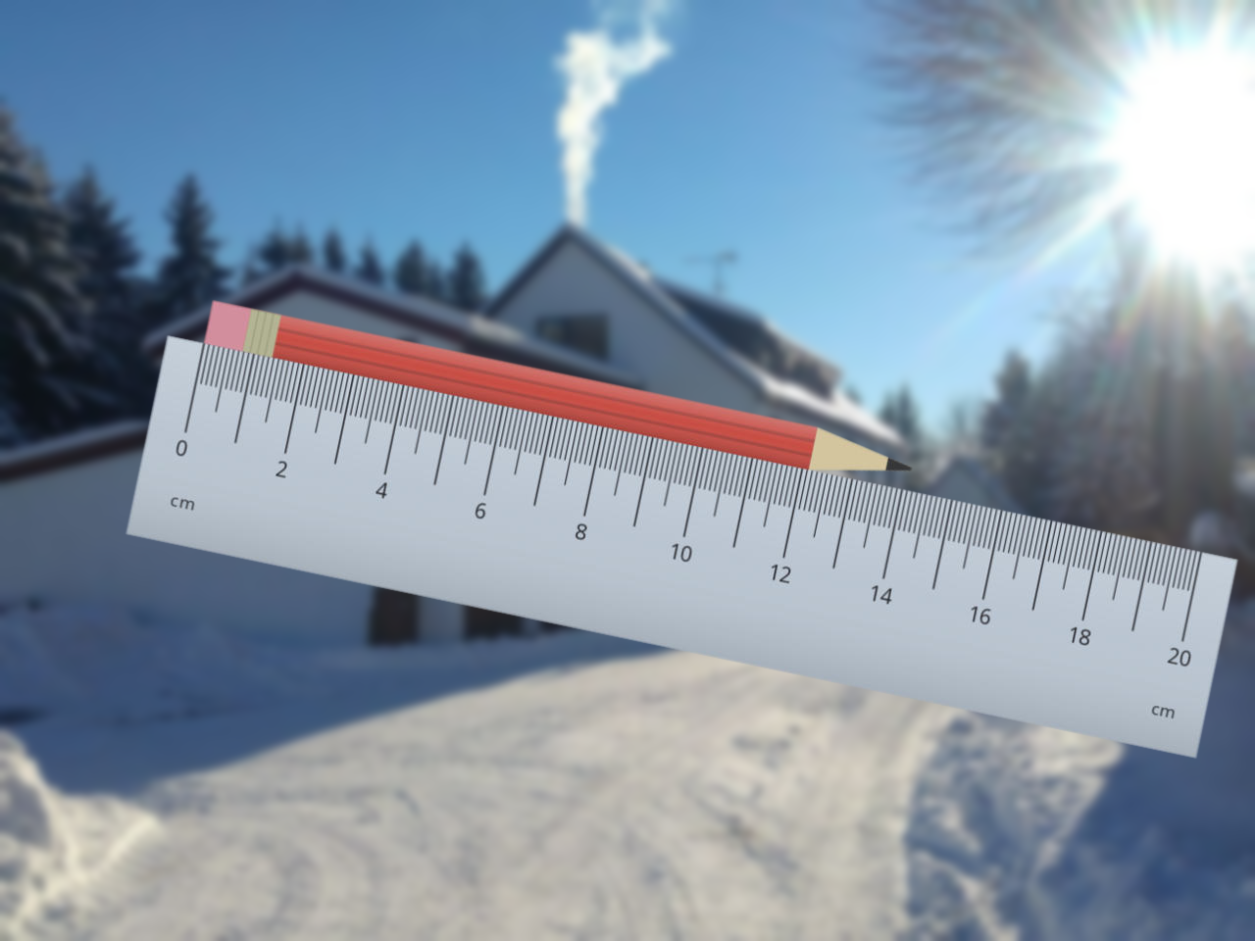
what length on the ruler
14.1 cm
